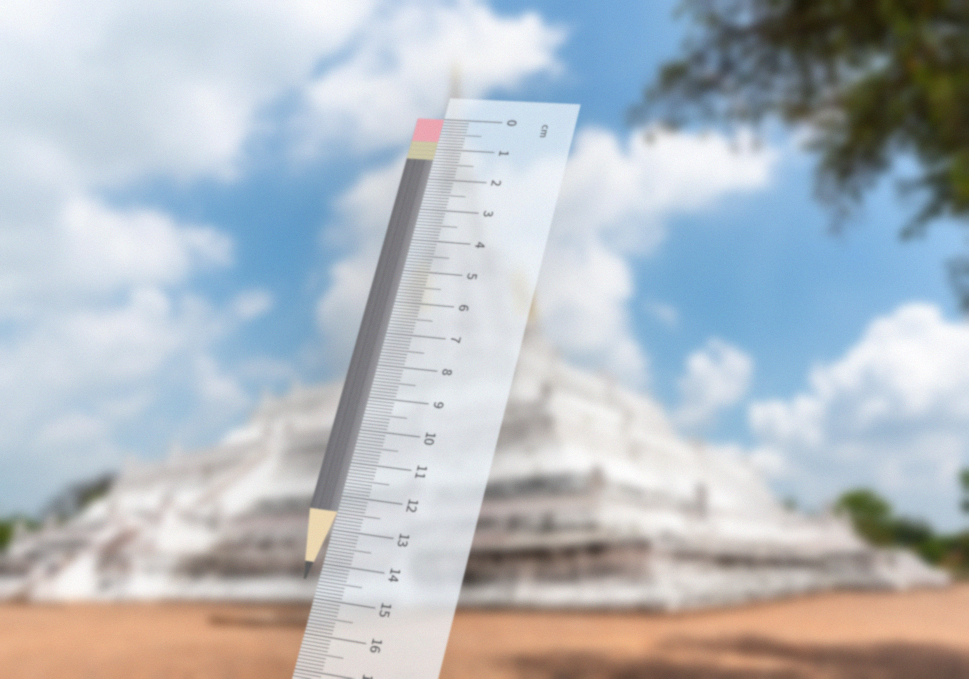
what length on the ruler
14.5 cm
